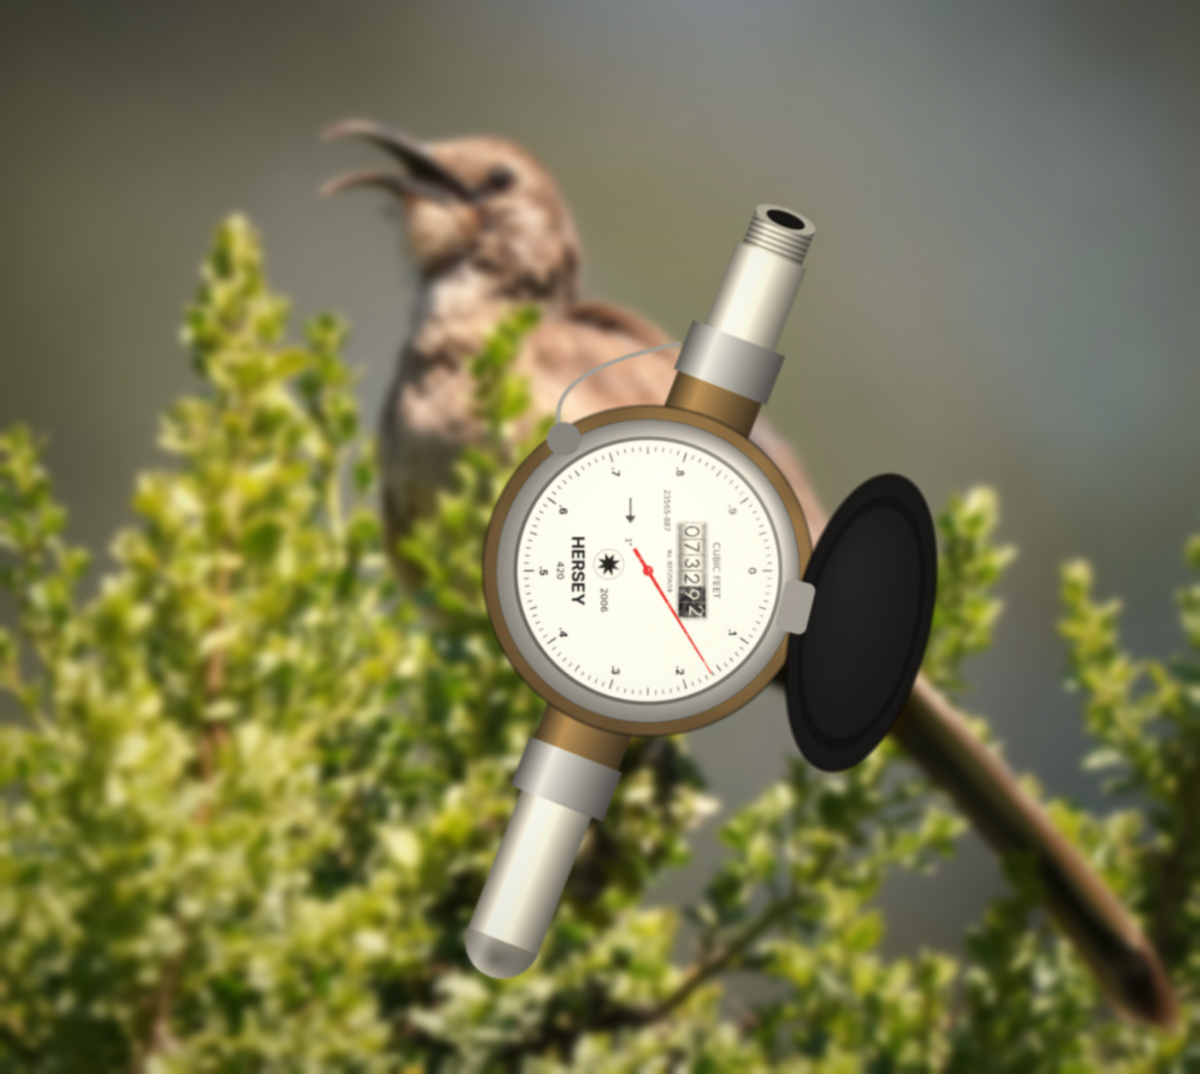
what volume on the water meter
73292.16 ft³
